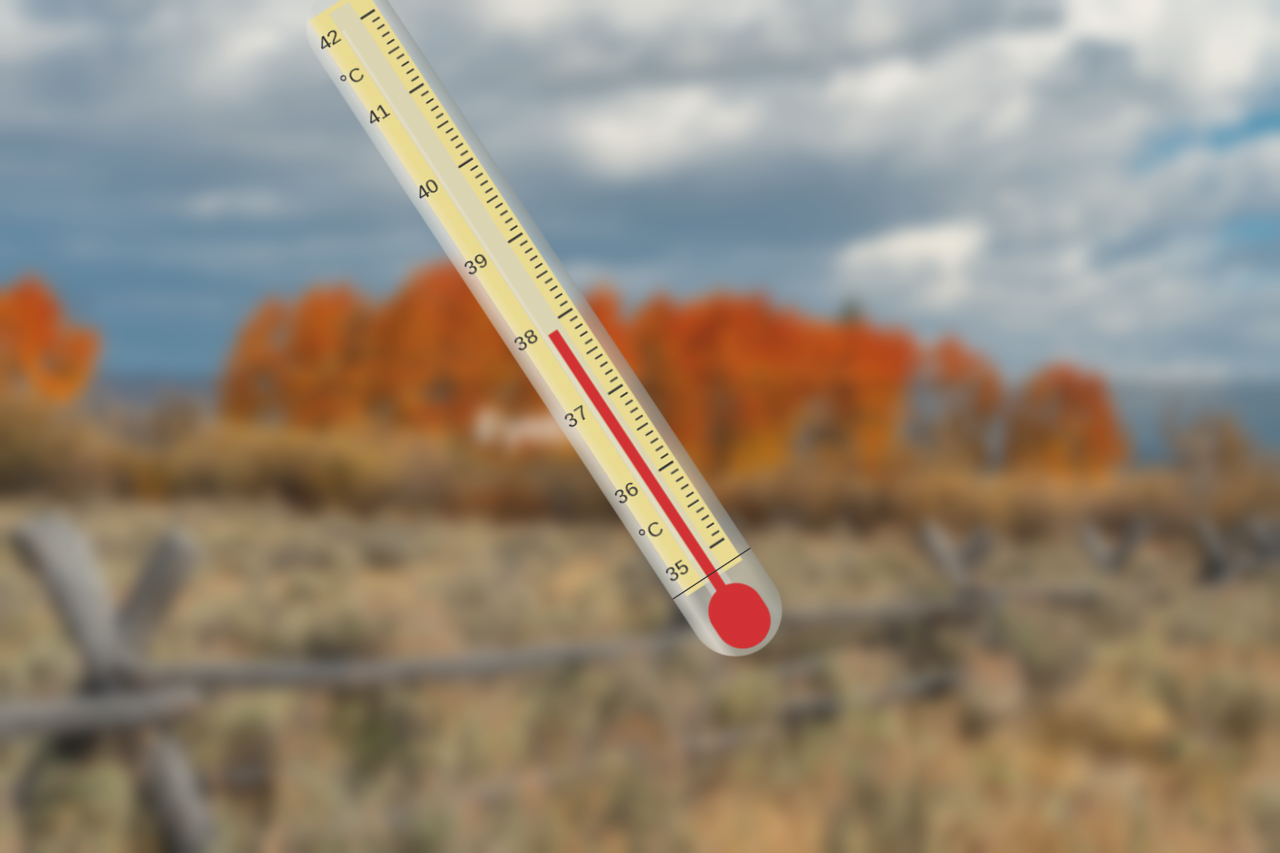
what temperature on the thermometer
37.9 °C
